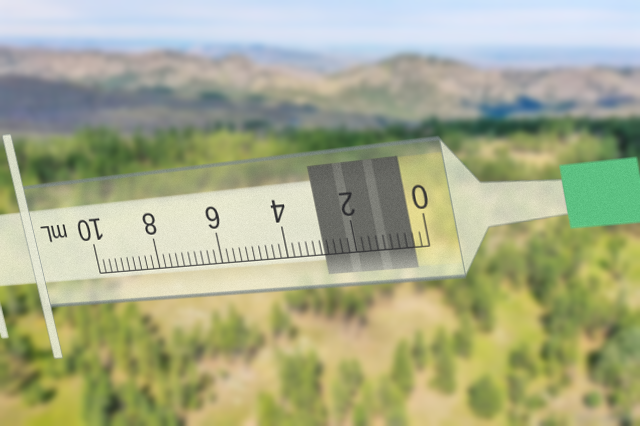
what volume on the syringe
0.4 mL
